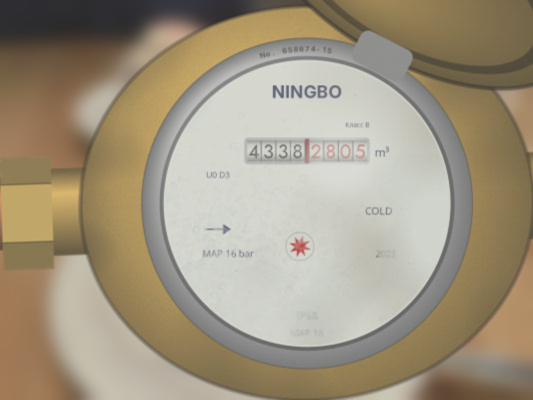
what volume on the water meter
4338.2805 m³
